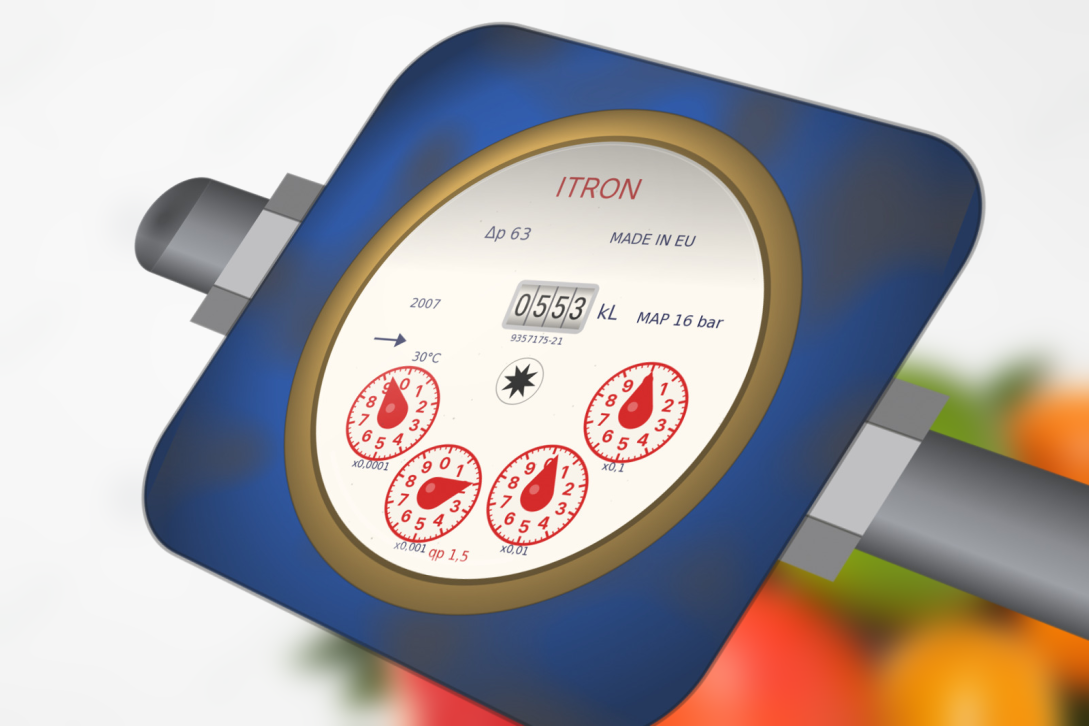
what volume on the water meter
553.0019 kL
